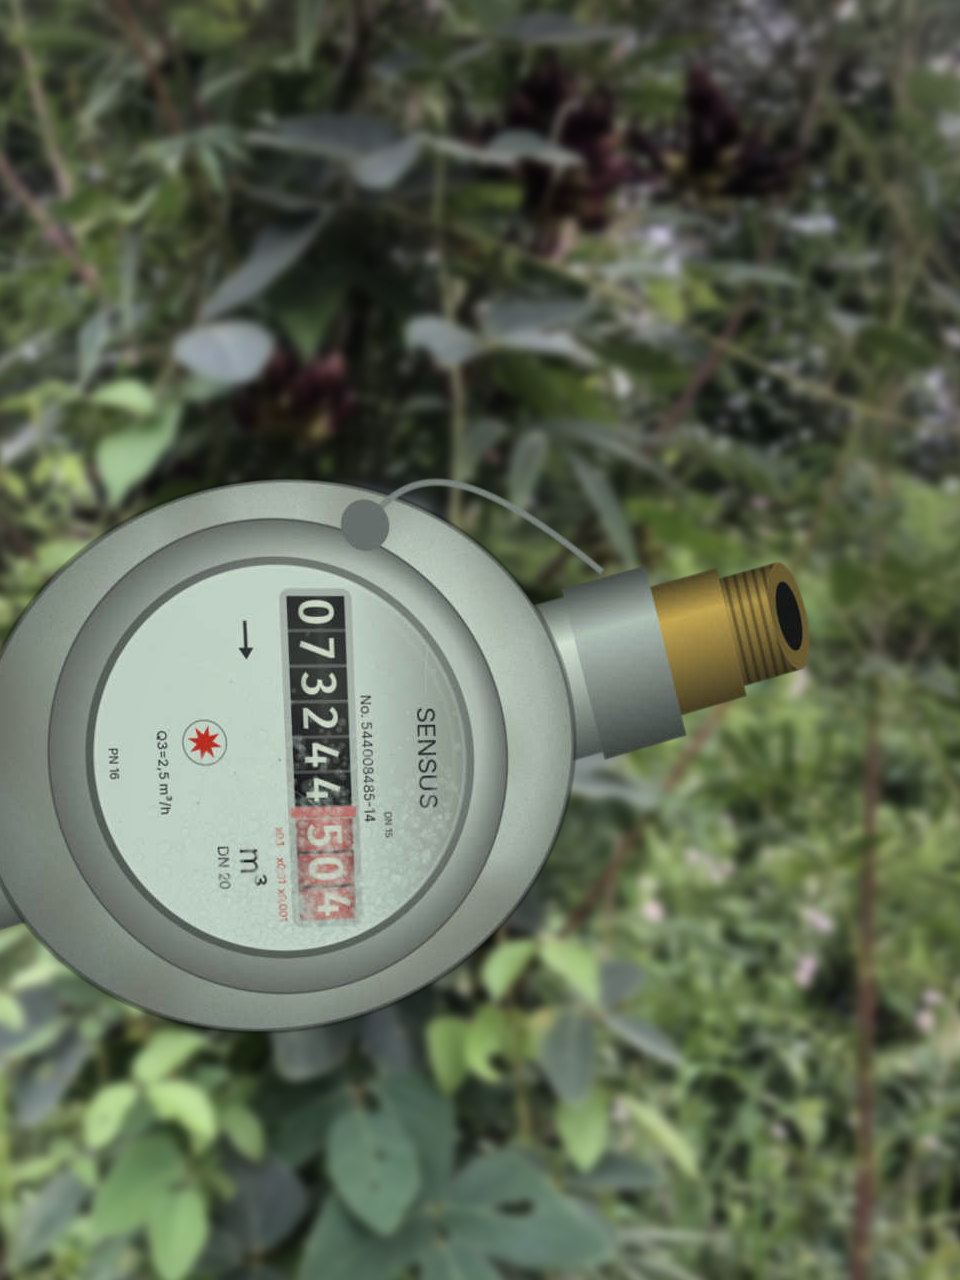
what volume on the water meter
73244.504 m³
